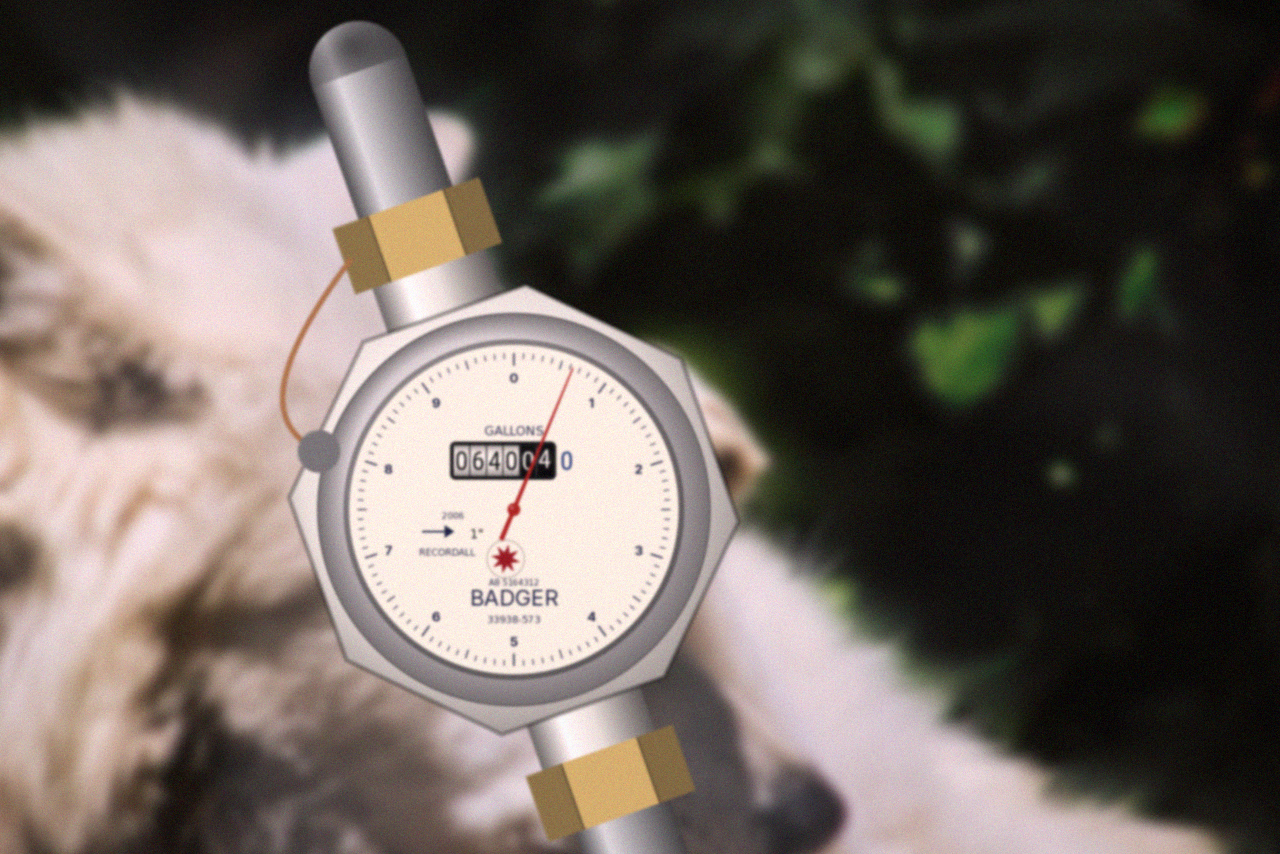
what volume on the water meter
640040.6 gal
